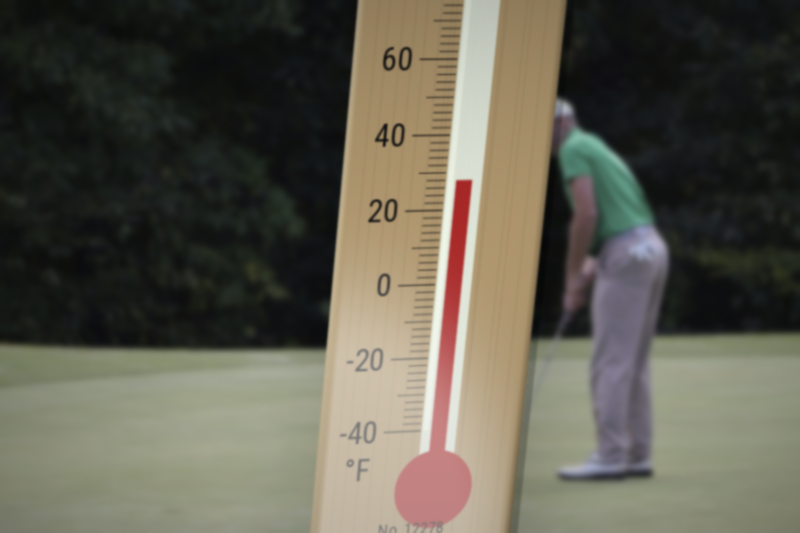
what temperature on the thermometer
28 °F
